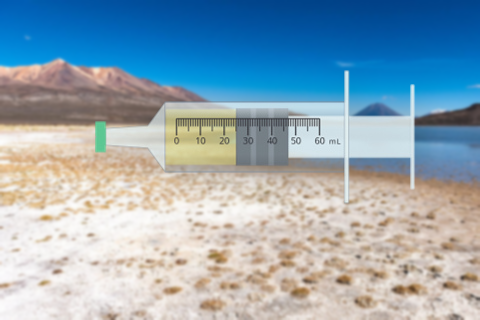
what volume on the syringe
25 mL
